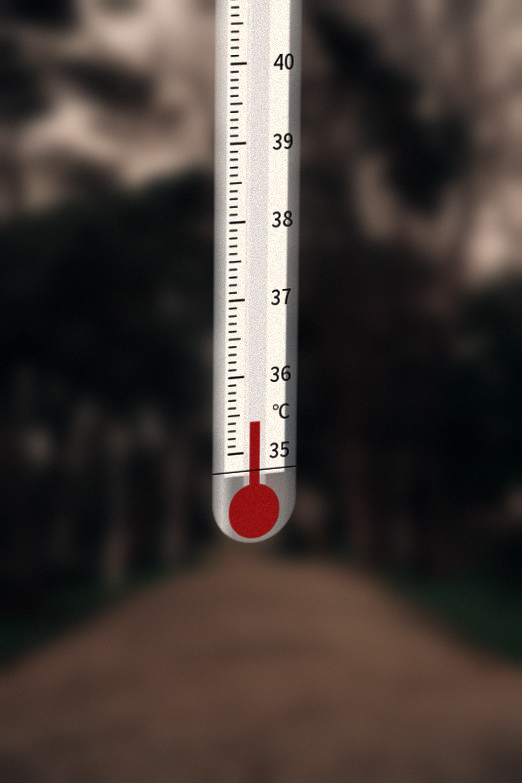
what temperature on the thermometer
35.4 °C
